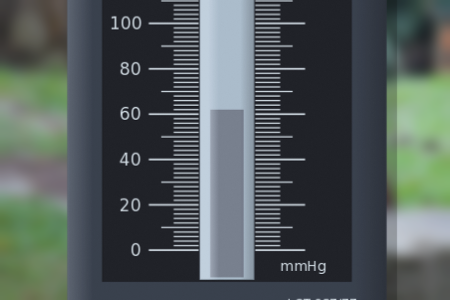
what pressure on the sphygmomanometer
62 mmHg
